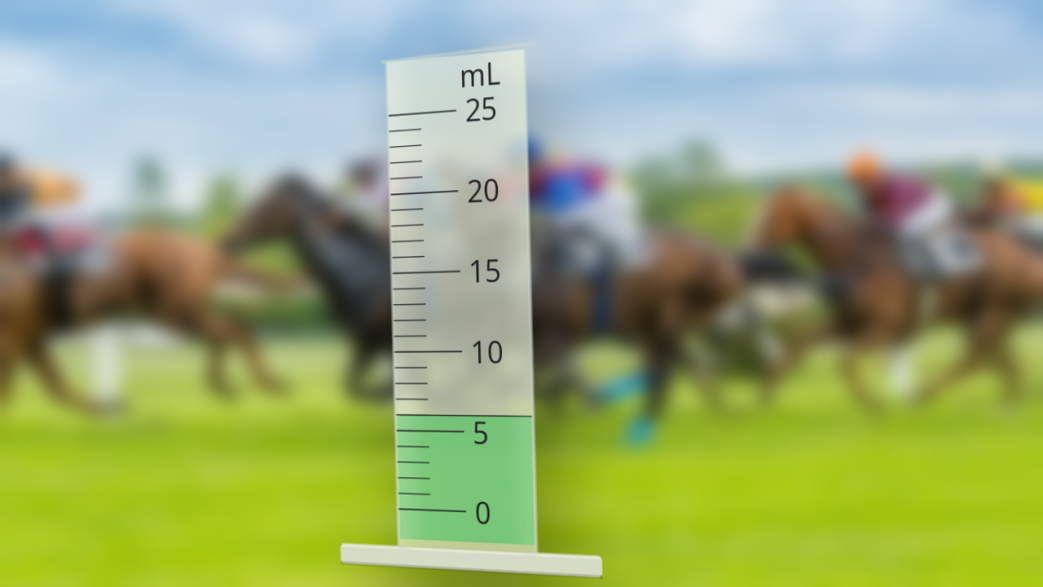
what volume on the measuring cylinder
6 mL
